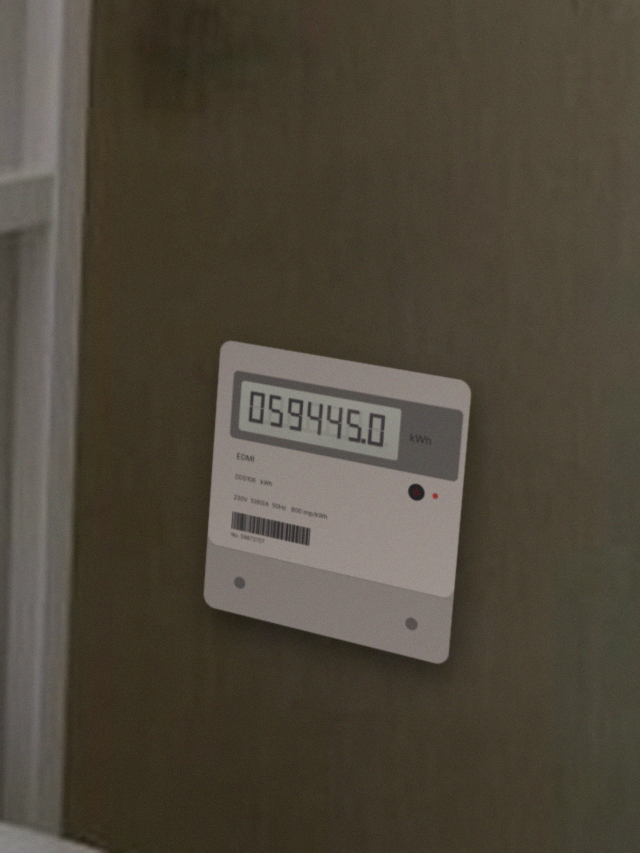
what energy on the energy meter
59445.0 kWh
